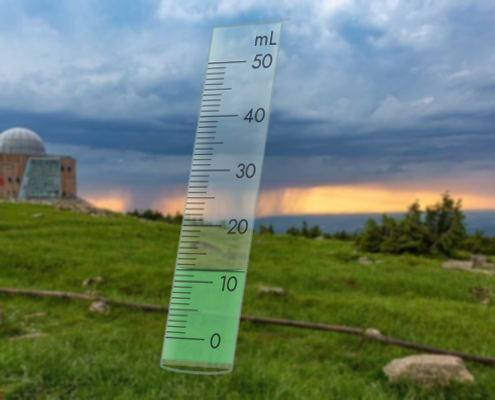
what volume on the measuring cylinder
12 mL
